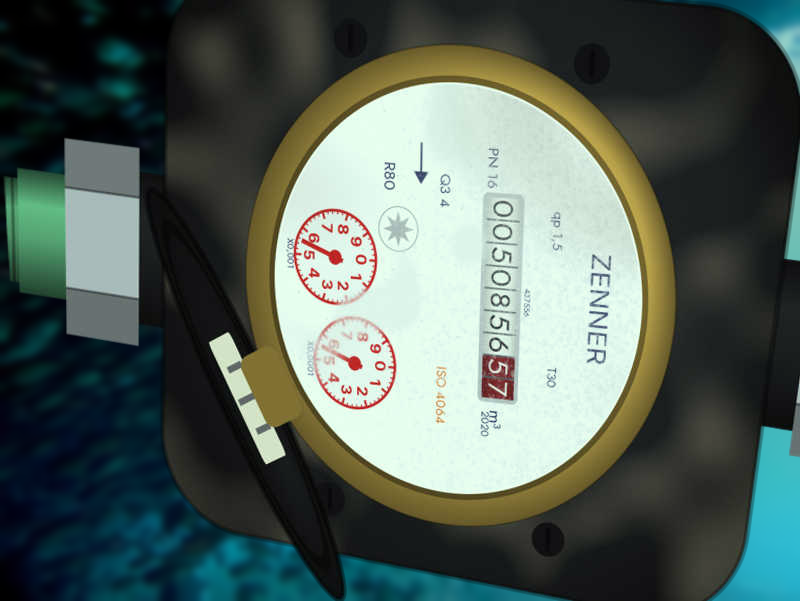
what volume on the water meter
50856.5755 m³
